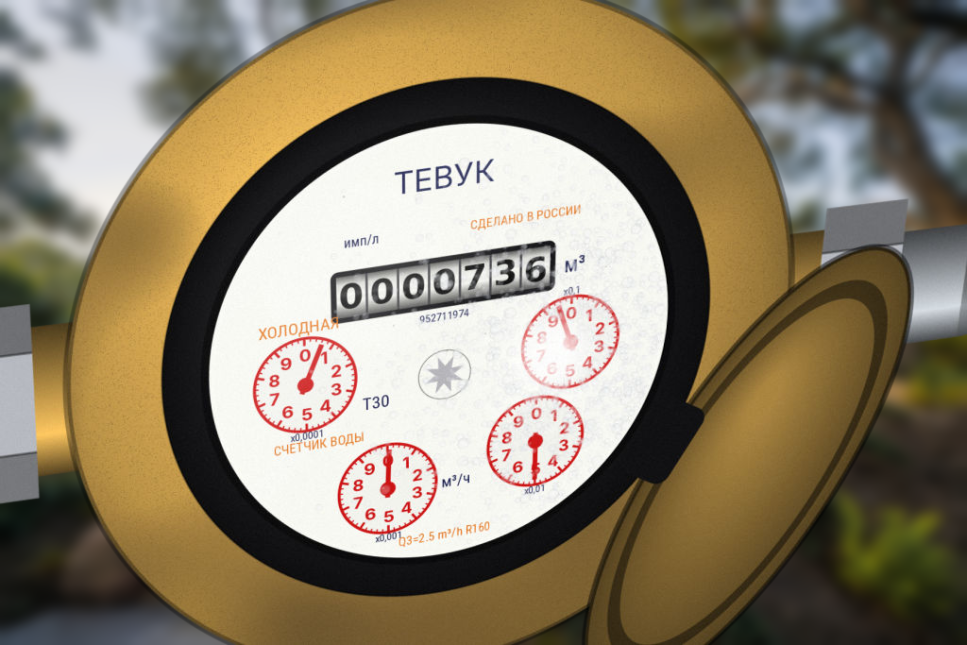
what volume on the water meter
735.9500 m³
